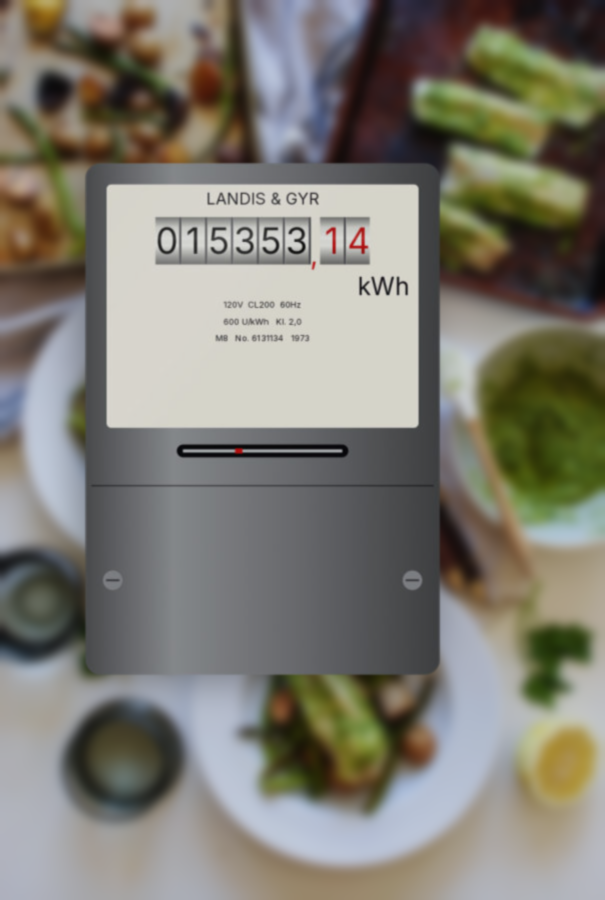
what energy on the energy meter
15353.14 kWh
